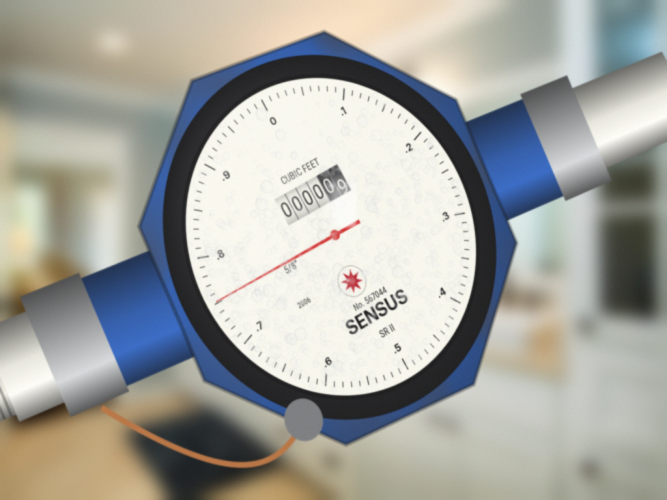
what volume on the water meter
8.75 ft³
